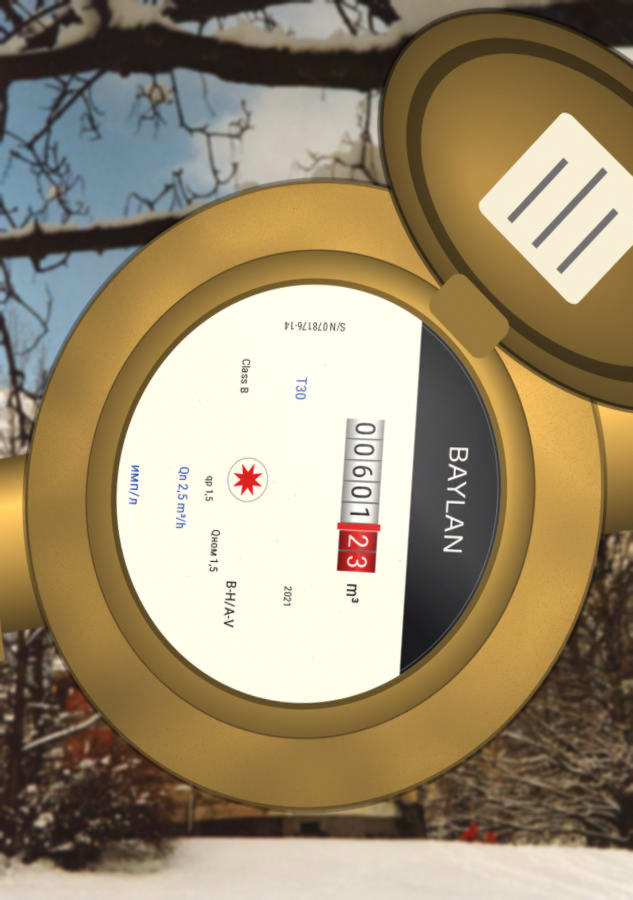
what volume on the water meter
601.23 m³
